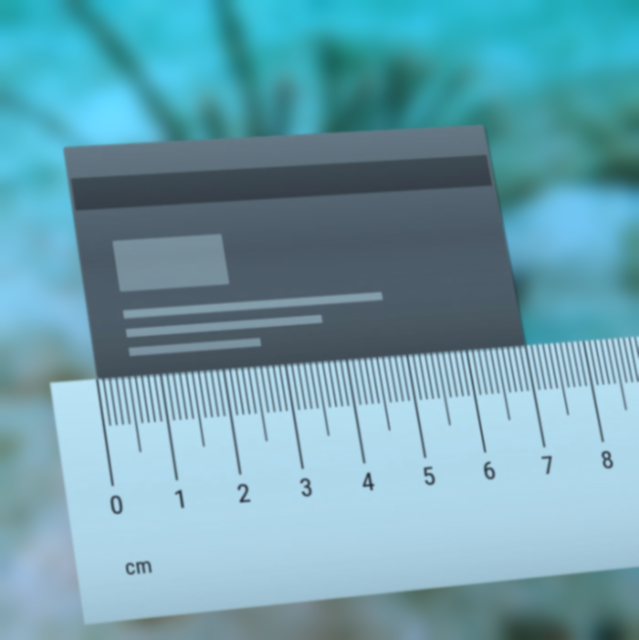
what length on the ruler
7 cm
